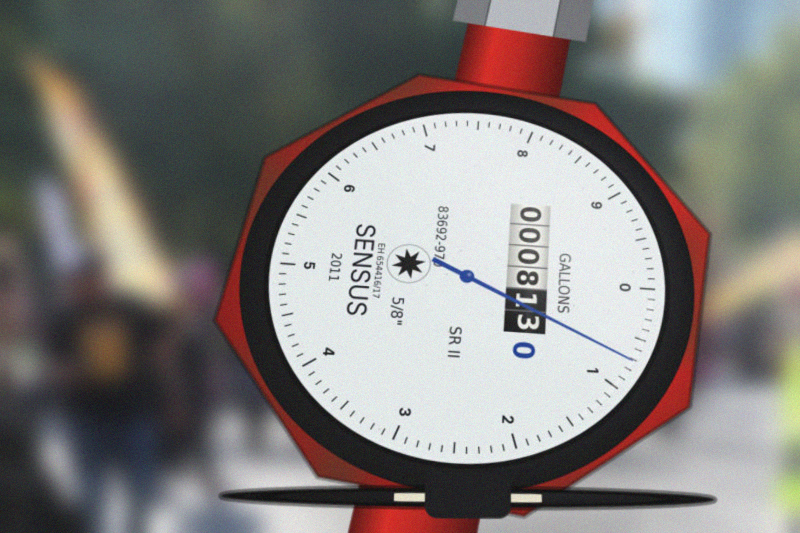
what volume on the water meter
8130.7 gal
